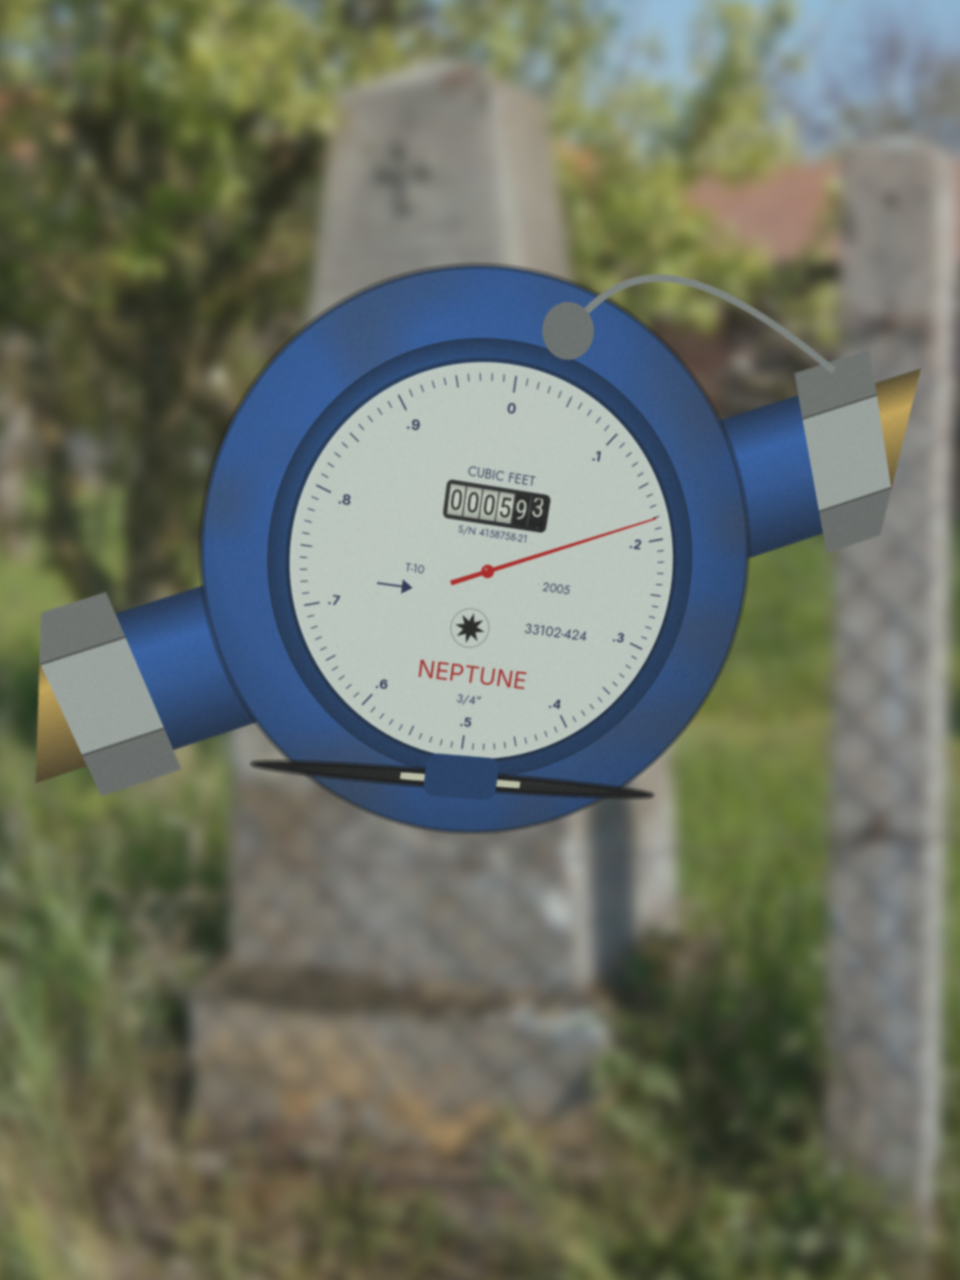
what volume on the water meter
593.18 ft³
